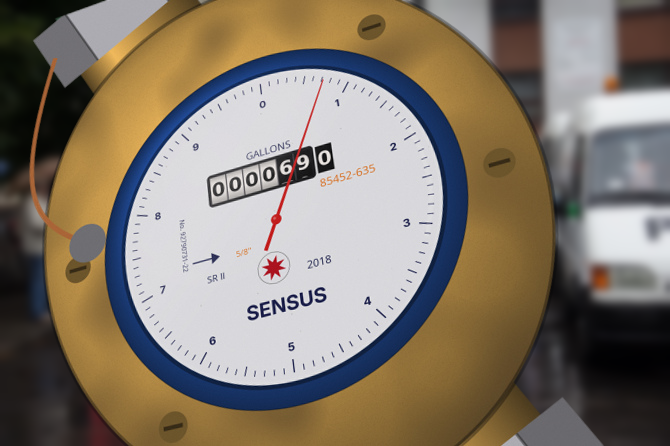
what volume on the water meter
690.7 gal
